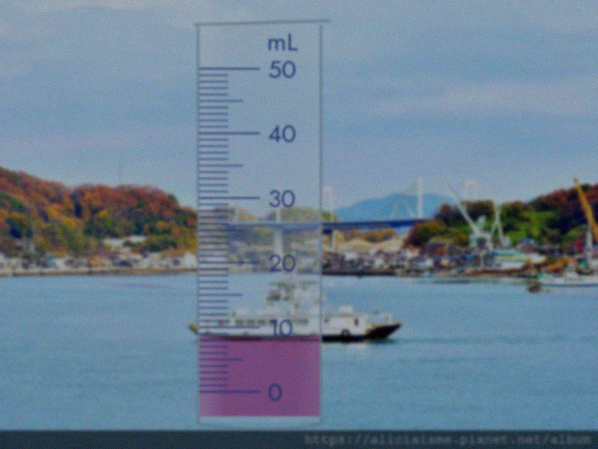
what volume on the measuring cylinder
8 mL
